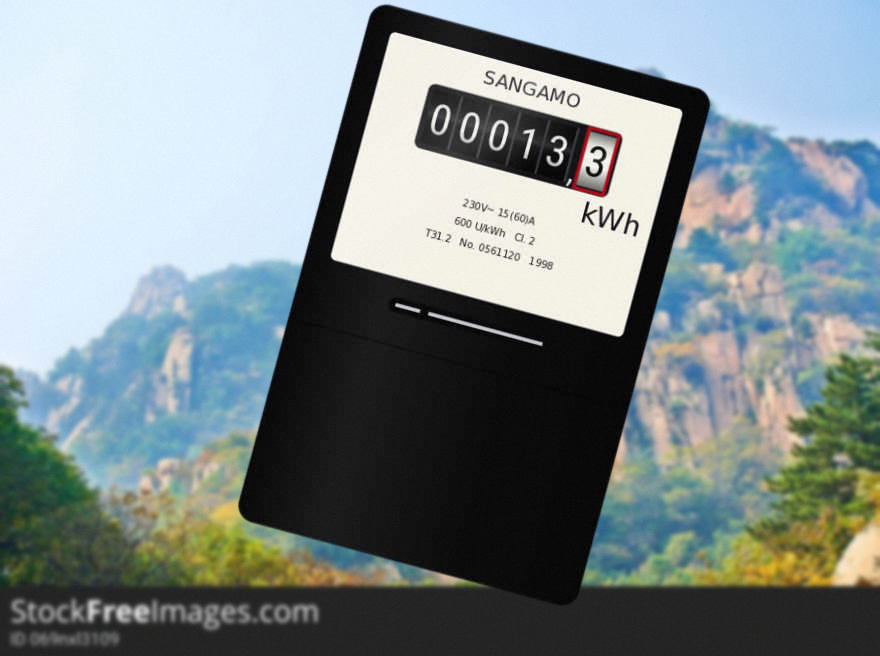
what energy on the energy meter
13.3 kWh
